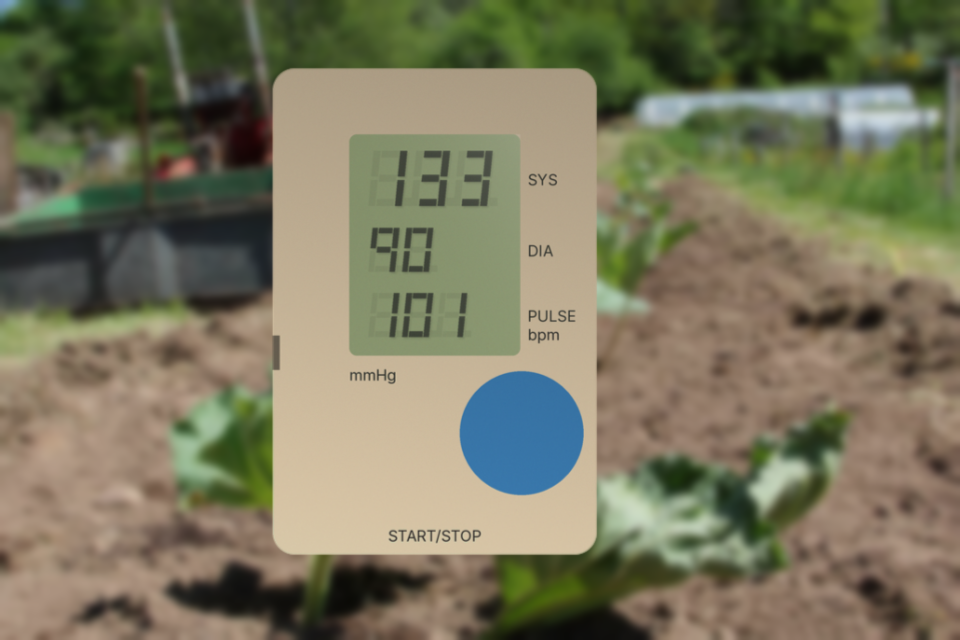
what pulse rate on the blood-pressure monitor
101 bpm
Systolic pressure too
133 mmHg
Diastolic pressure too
90 mmHg
